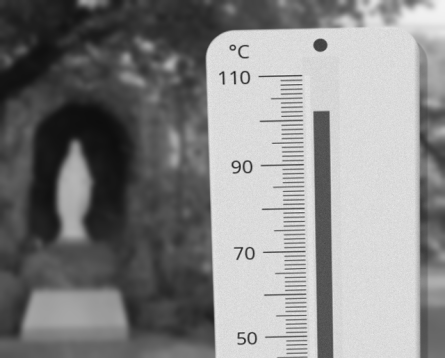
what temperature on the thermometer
102 °C
